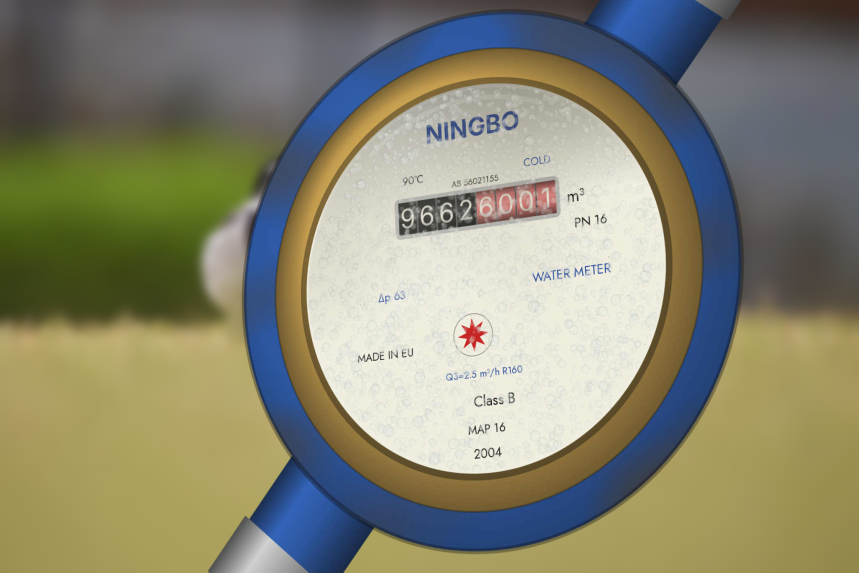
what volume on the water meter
9662.6001 m³
